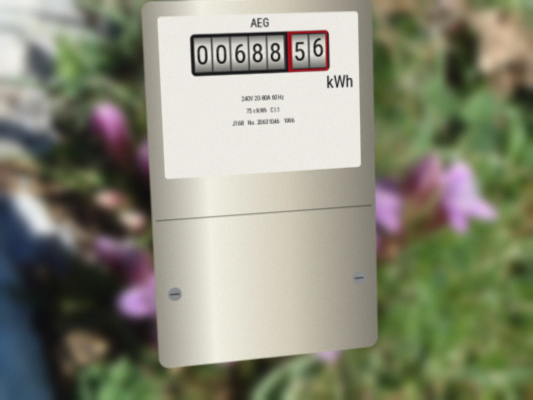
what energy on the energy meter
688.56 kWh
